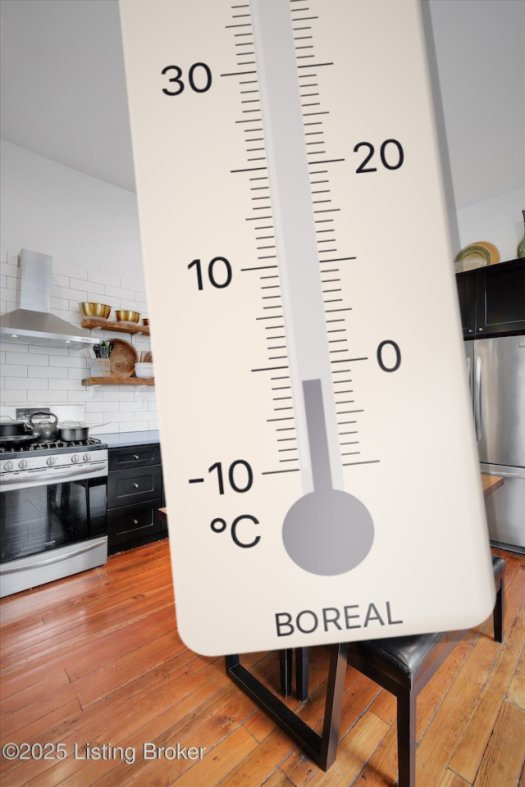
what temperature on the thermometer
-1.5 °C
